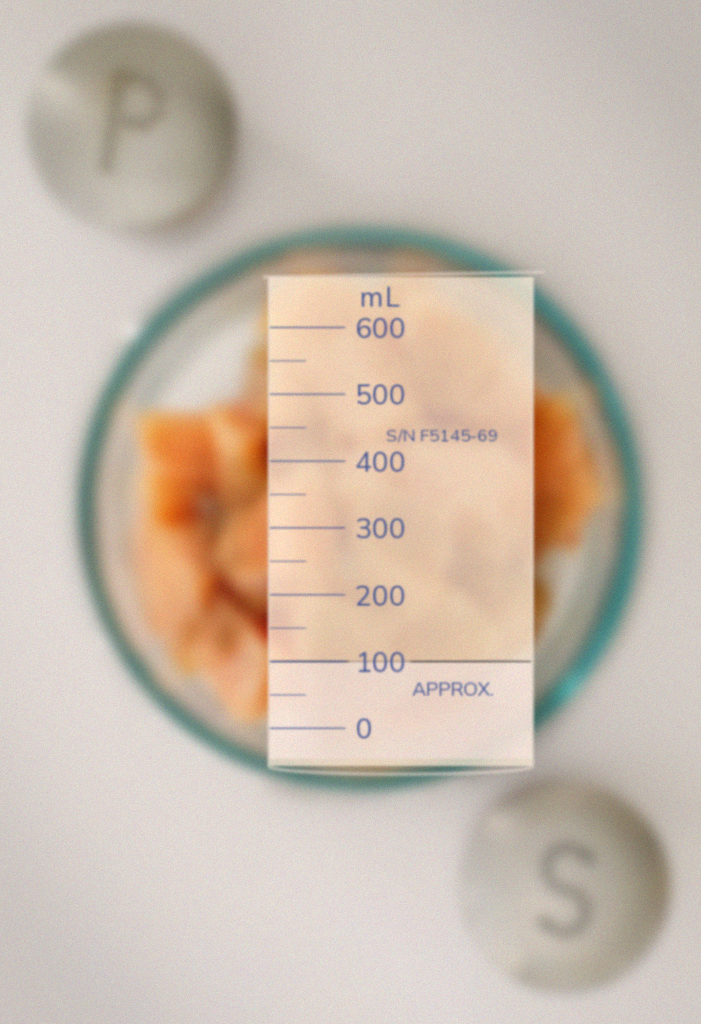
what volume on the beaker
100 mL
